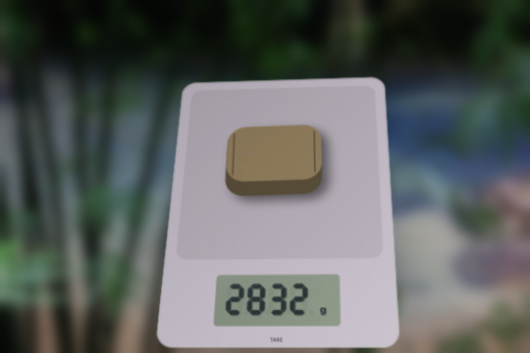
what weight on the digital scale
2832 g
